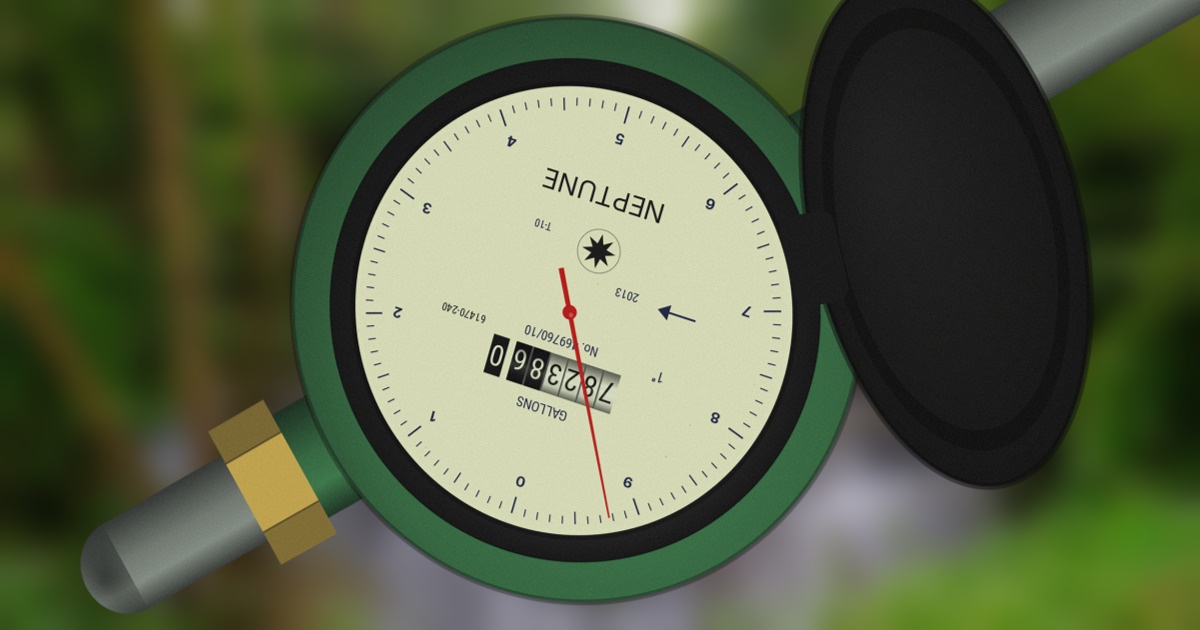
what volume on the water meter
7823859.2 gal
